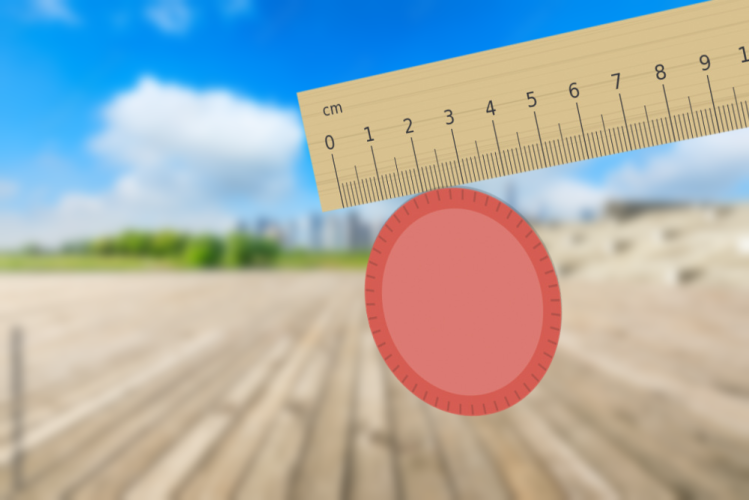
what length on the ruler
4.7 cm
